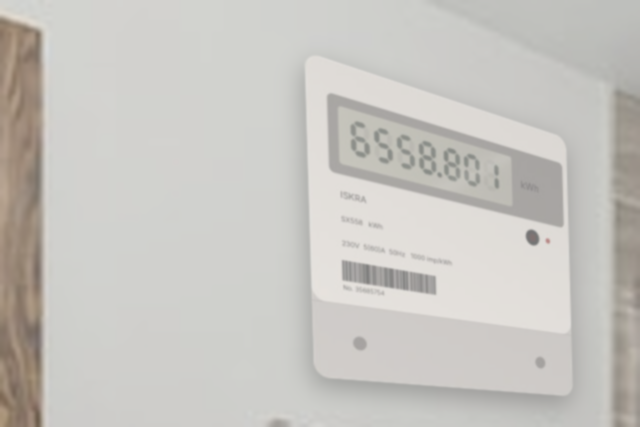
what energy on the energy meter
6558.801 kWh
